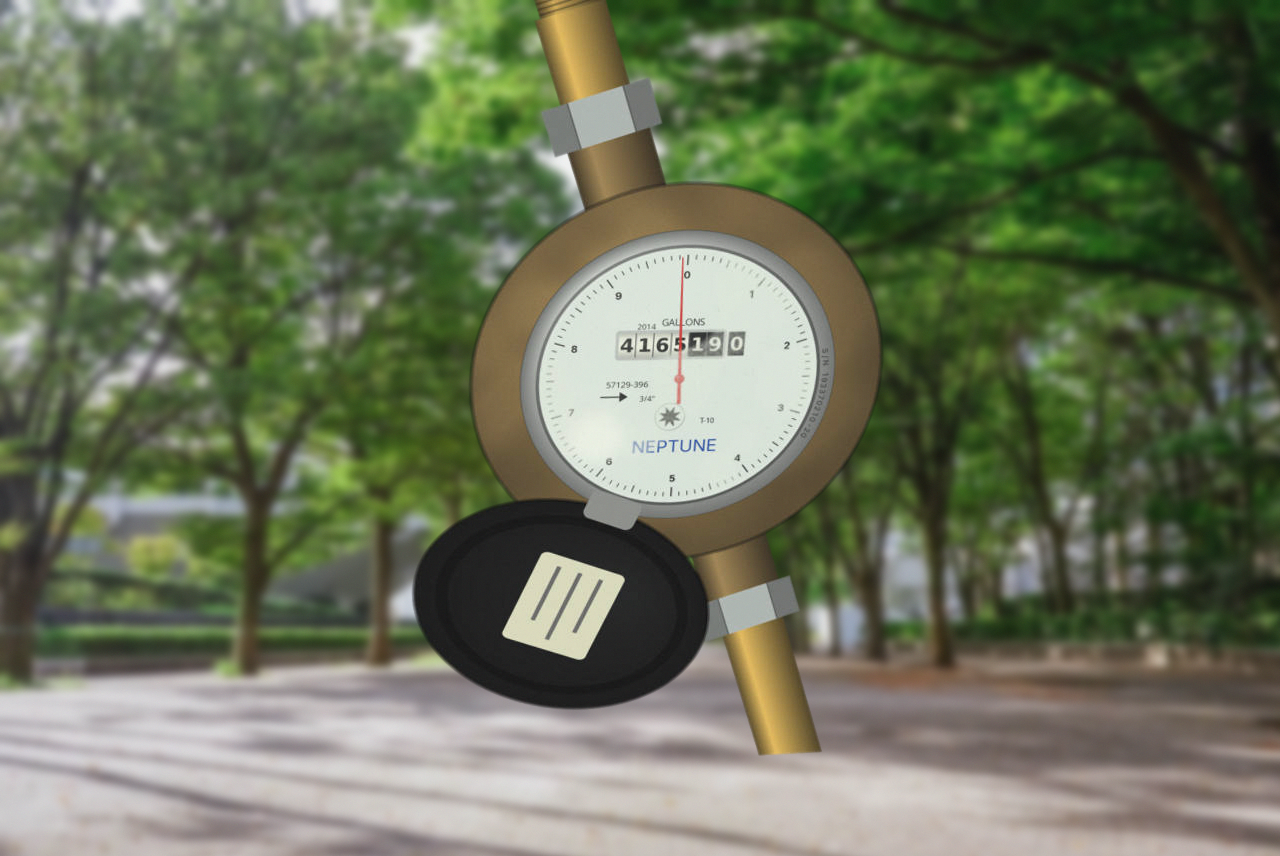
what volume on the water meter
4165189.9 gal
